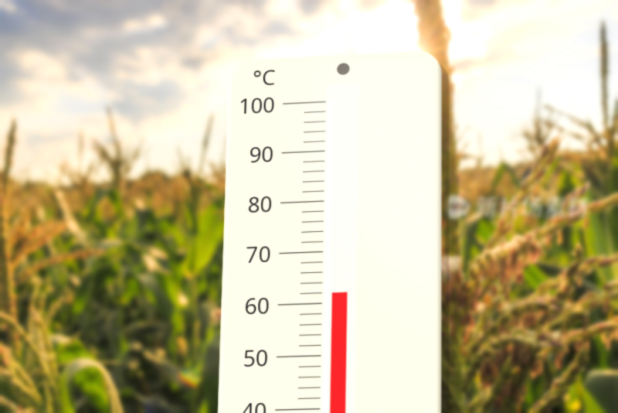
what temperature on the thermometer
62 °C
